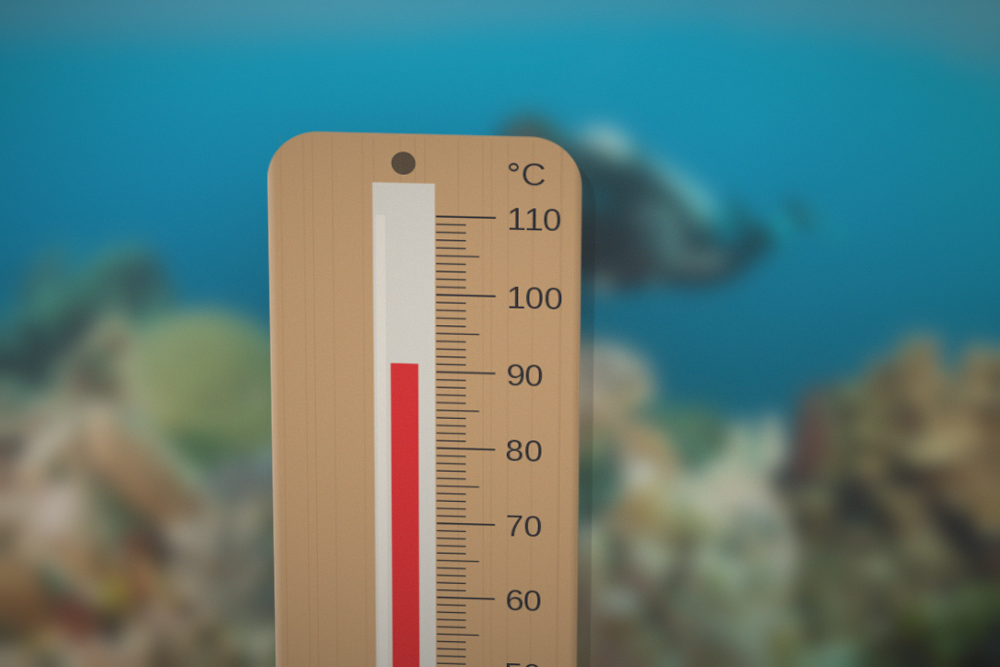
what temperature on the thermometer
91 °C
